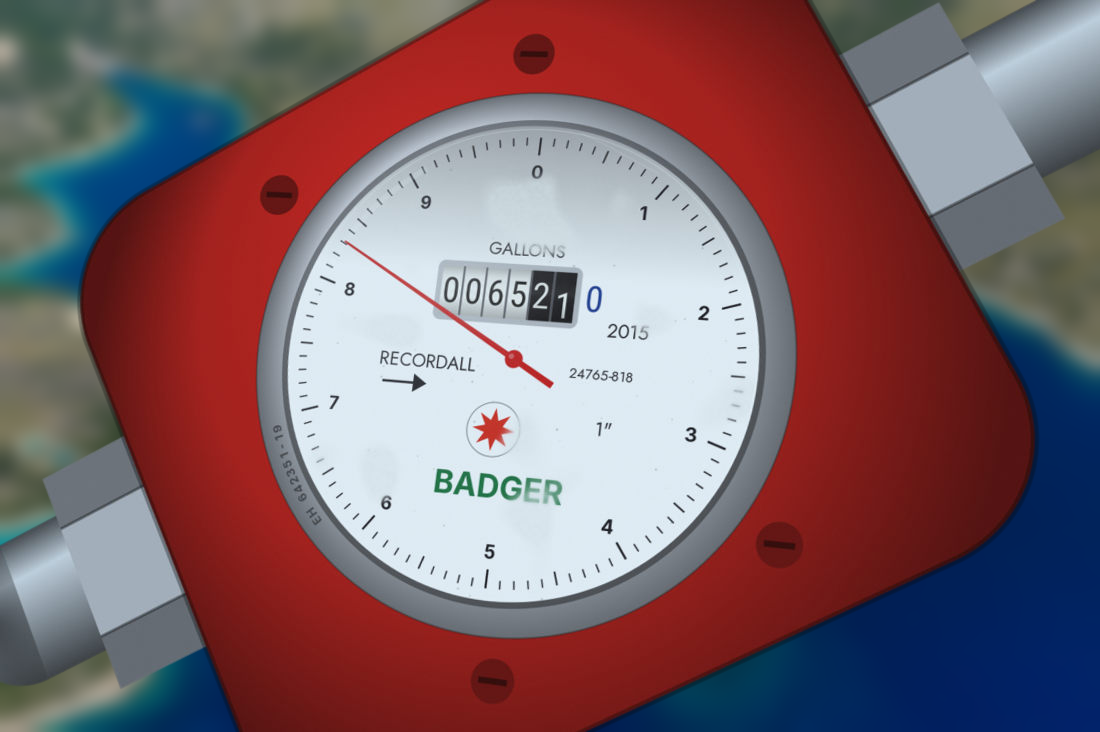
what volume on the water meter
65208.3 gal
